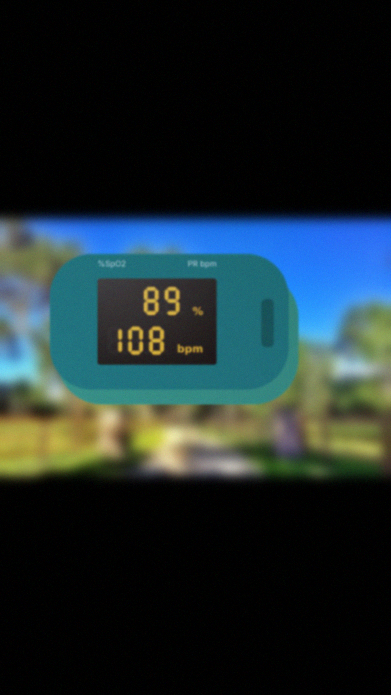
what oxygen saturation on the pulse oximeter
89 %
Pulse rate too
108 bpm
